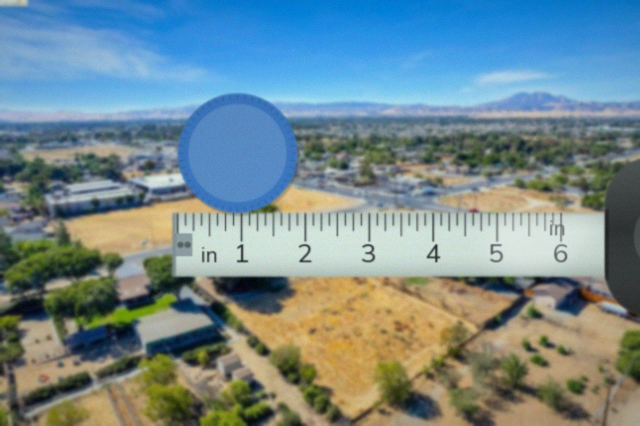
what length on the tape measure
1.875 in
